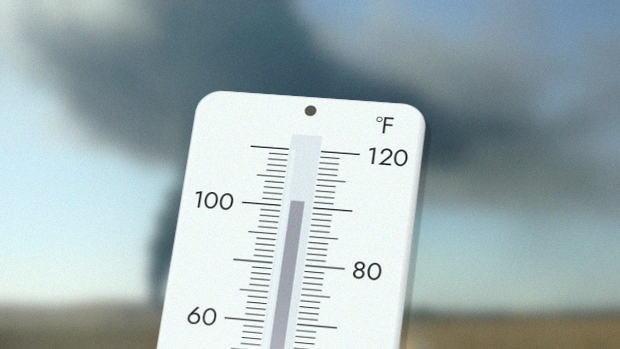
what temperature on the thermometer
102 °F
